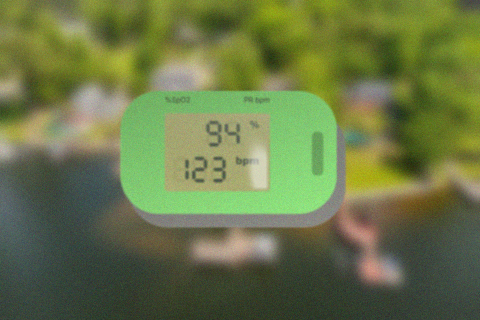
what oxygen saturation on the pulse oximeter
94 %
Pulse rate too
123 bpm
